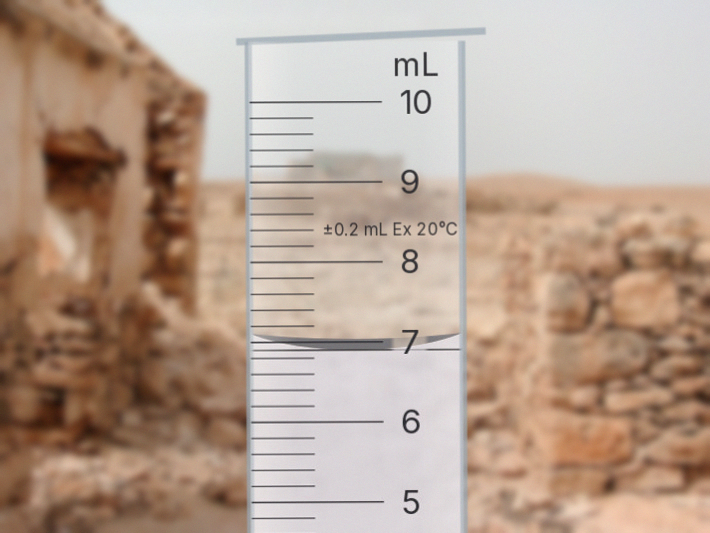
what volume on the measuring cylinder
6.9 mL
